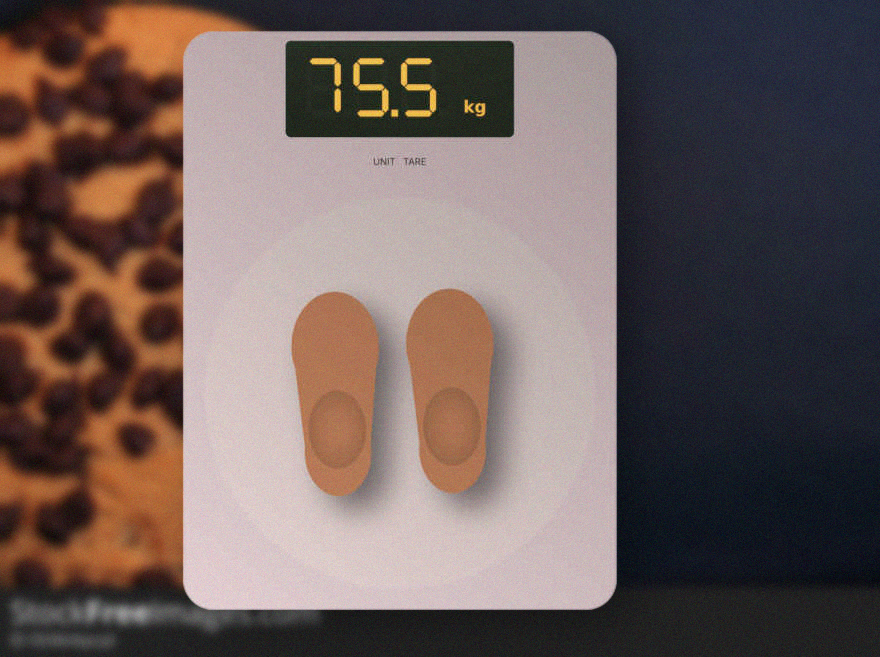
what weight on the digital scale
75.5 kg
